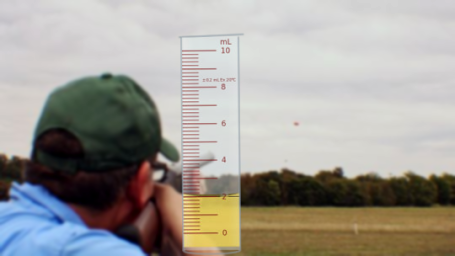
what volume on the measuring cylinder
2 mL
